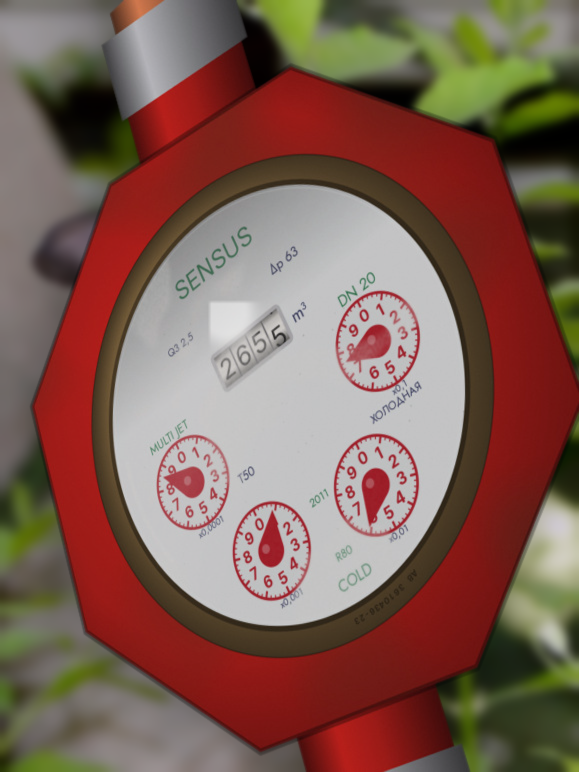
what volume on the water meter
2654.7608 m³
